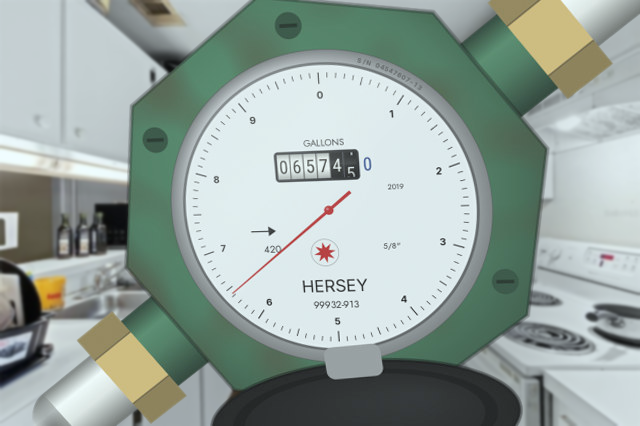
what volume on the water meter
657446.4 gal
